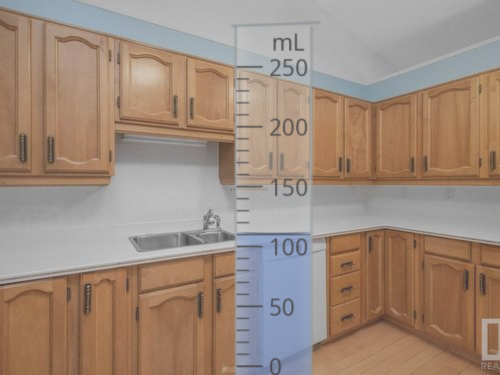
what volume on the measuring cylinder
110 mL
